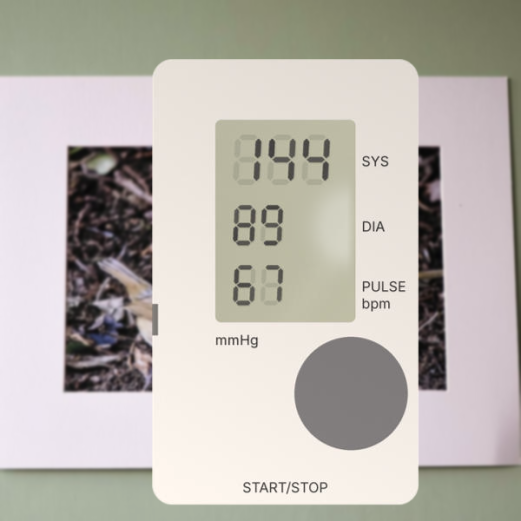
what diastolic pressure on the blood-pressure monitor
89 mmHg
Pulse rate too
67 bpm
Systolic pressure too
144 mmHg
